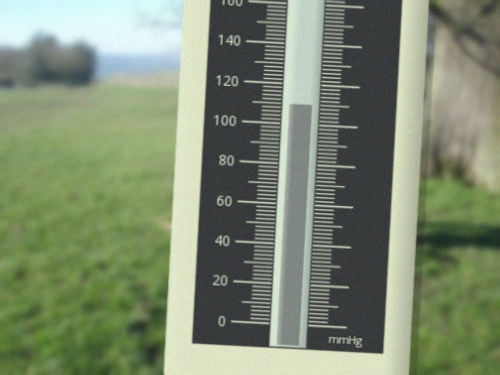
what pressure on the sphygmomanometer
110 mmHg
